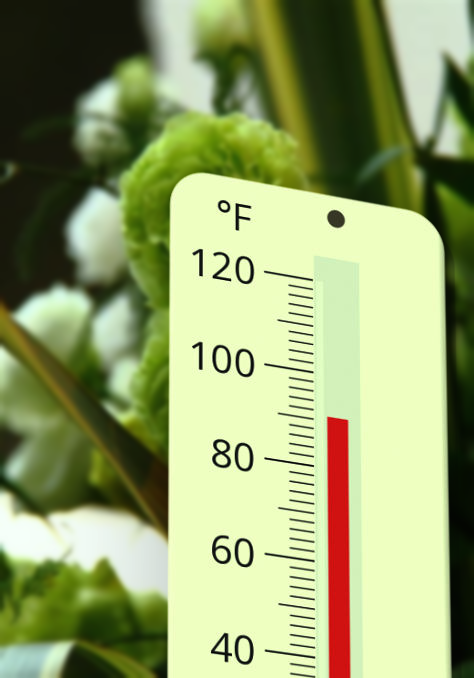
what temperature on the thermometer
91 °F
